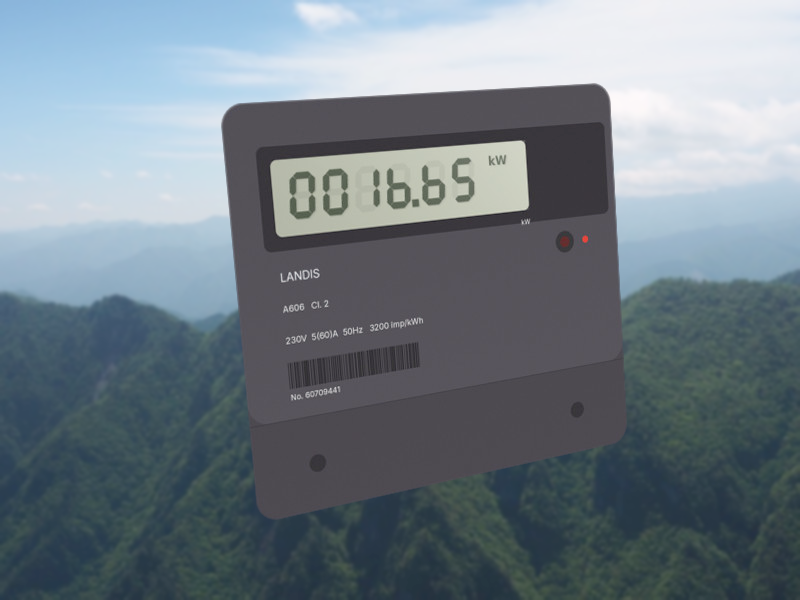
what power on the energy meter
16.65 kW
